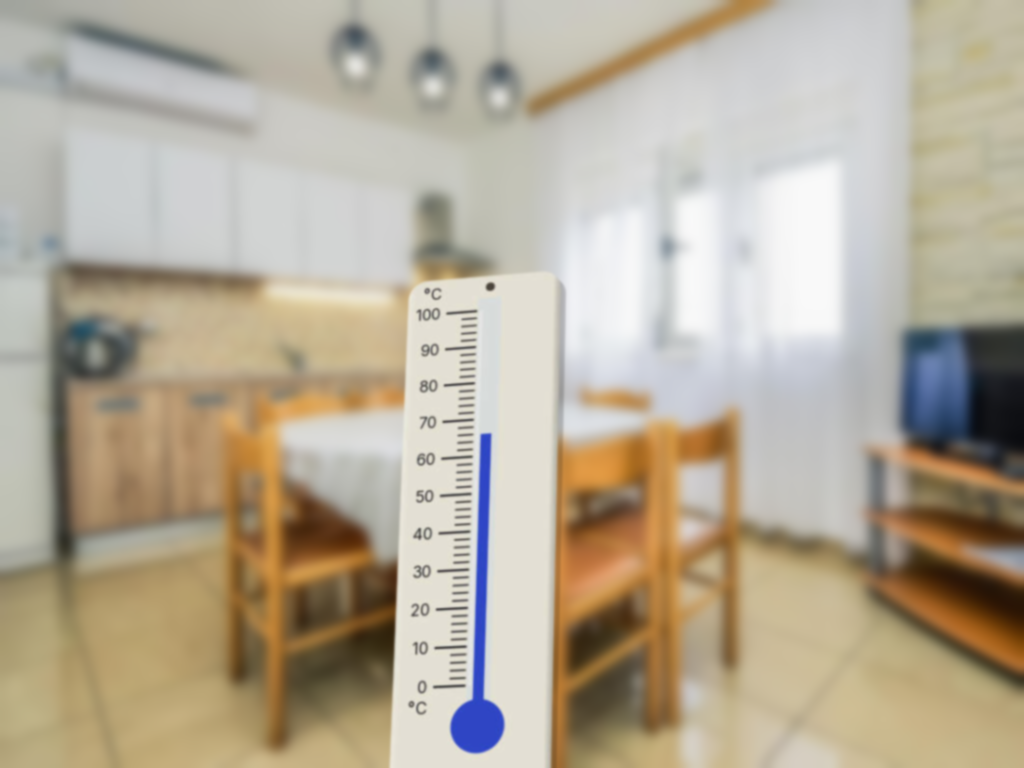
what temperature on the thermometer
66 °C
